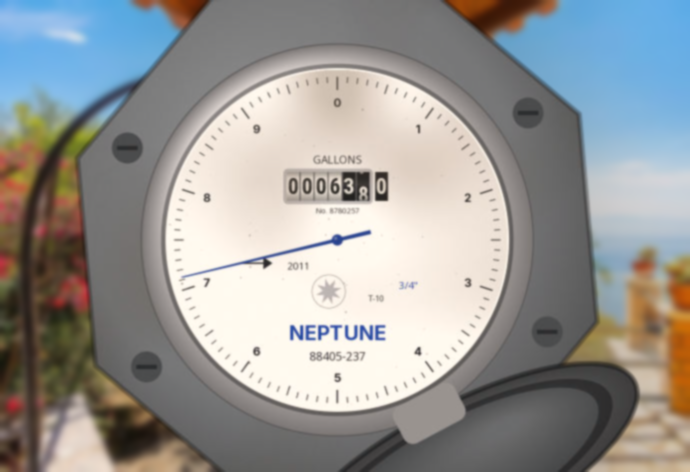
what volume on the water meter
6377.1 gal
